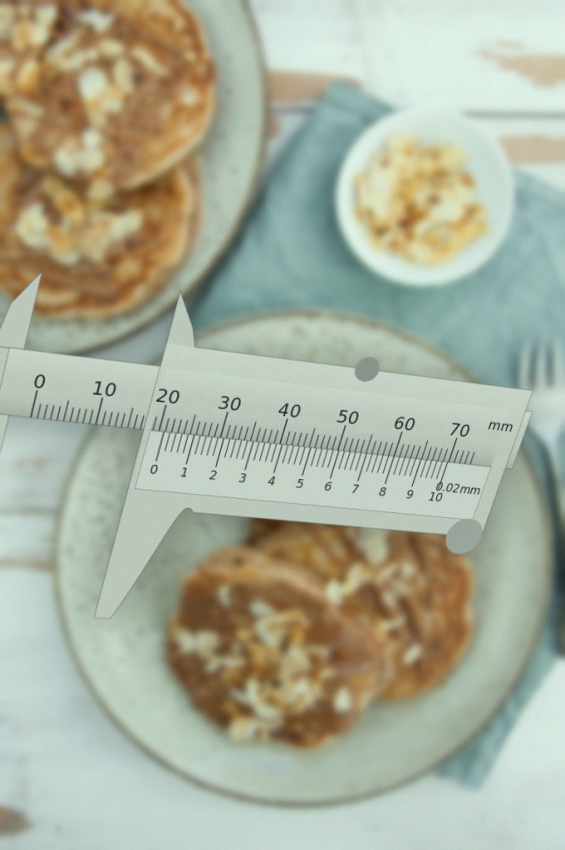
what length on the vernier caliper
20.8 mm
